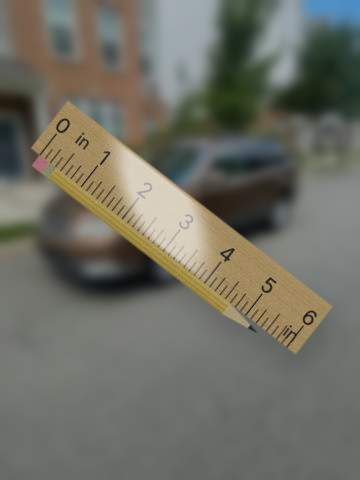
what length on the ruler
5.375 in
